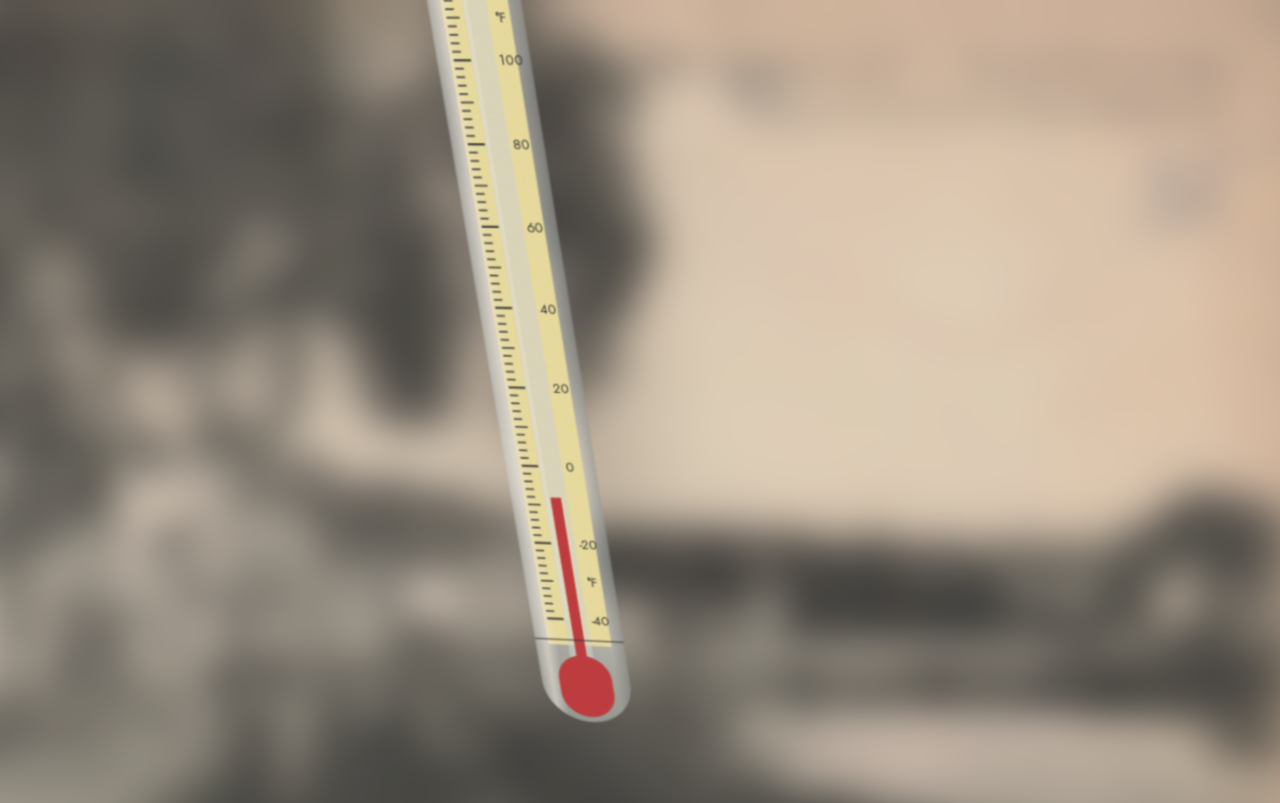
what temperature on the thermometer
-8 °F
